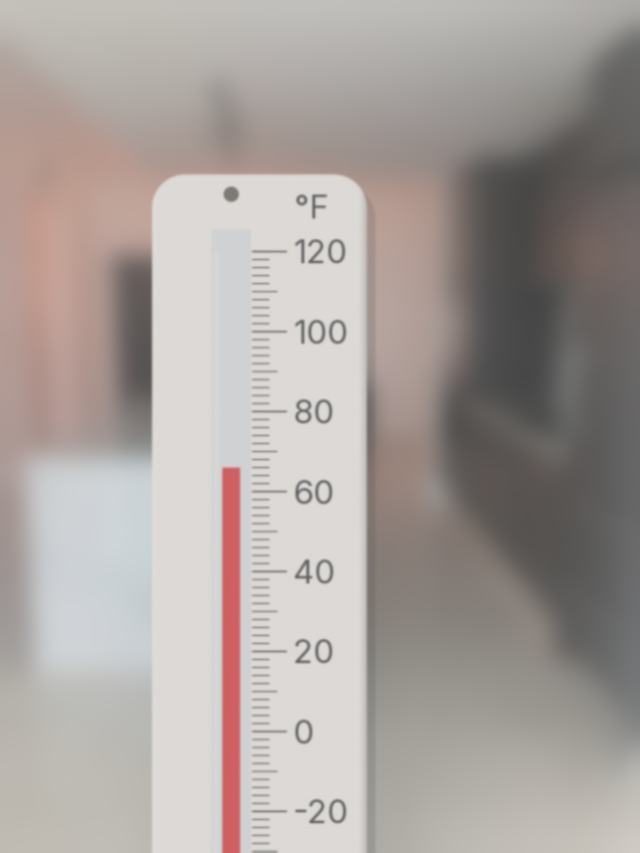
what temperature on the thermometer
66 °F
